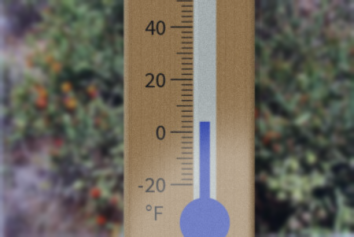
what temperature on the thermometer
4 °F
